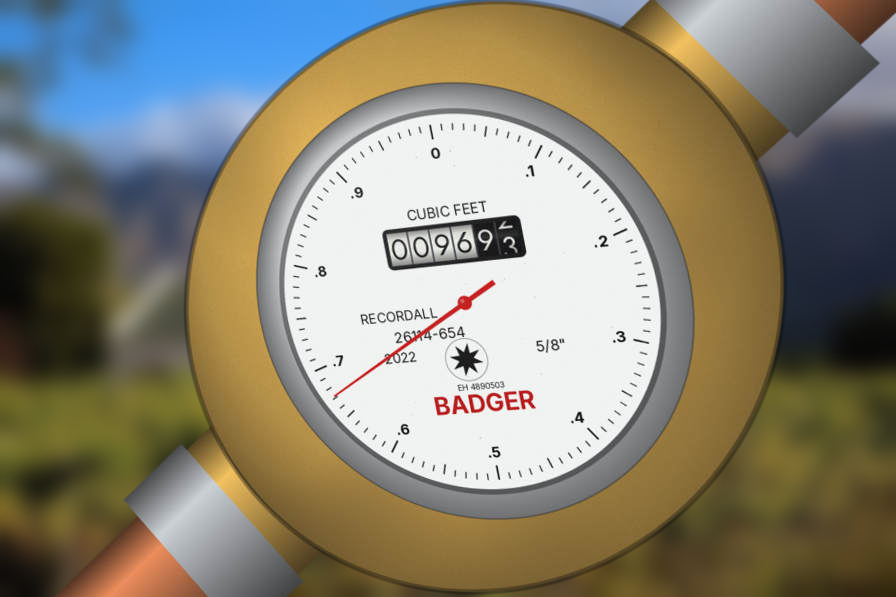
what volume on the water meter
9692.67 ft³
